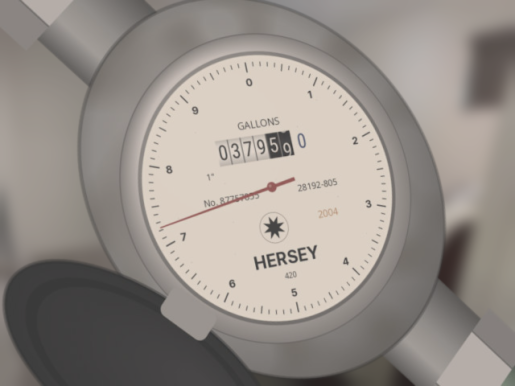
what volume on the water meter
379587.2 gal
